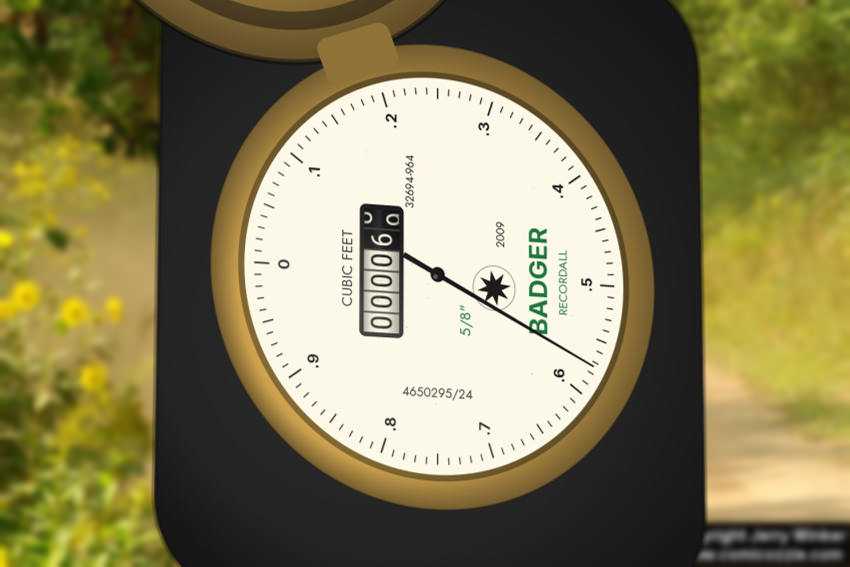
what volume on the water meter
68.57 ft³
